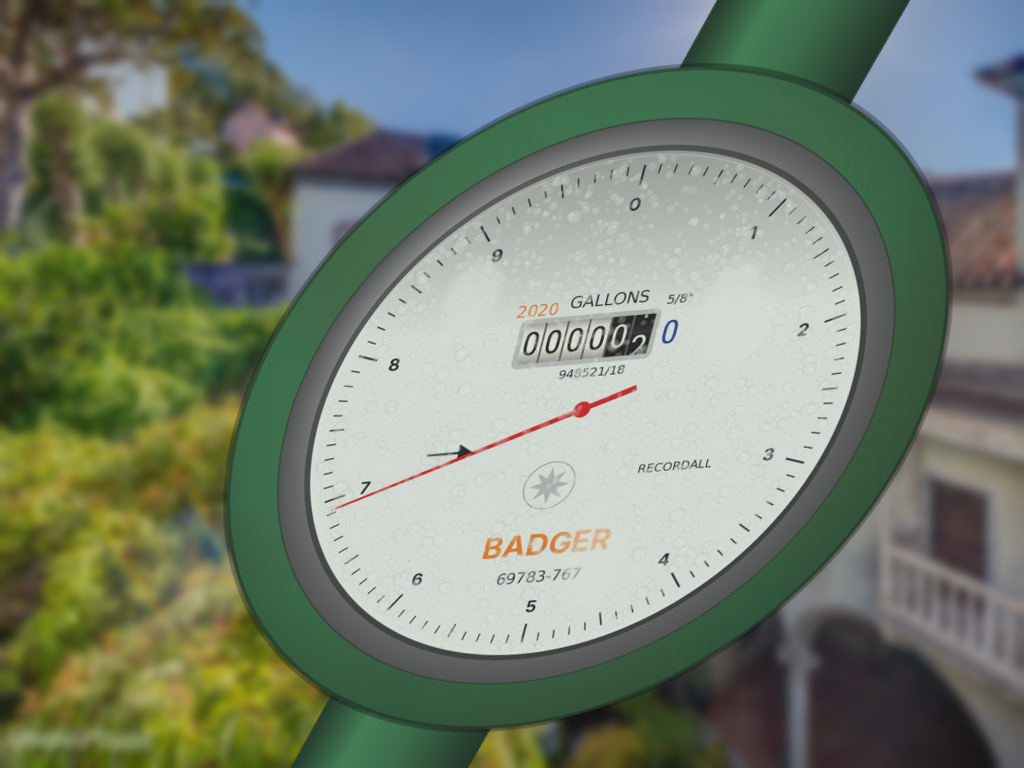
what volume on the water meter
16.9 gal
